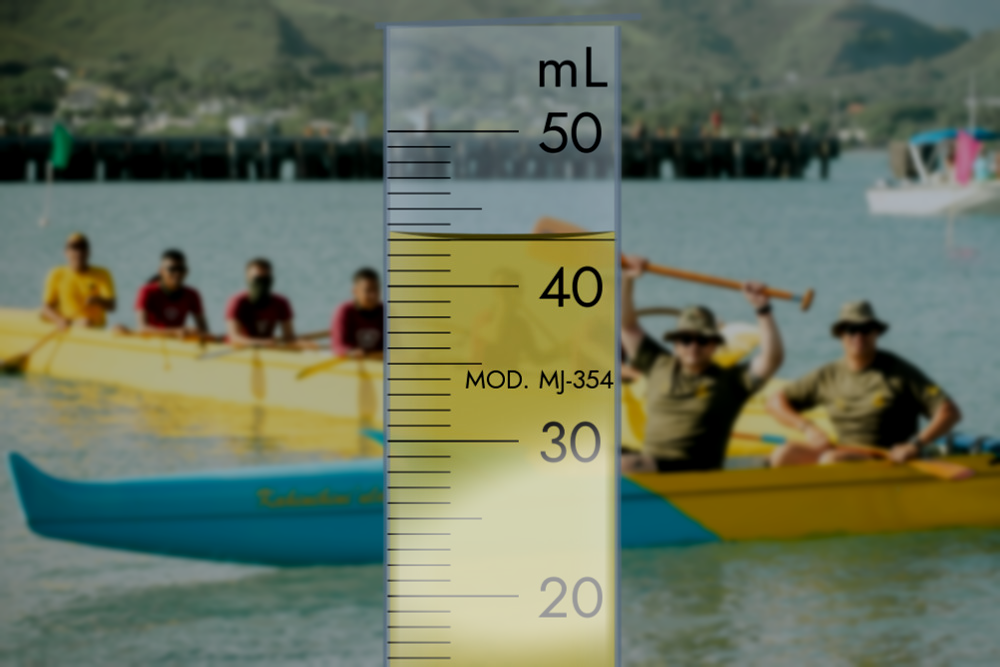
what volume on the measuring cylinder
43 mL
